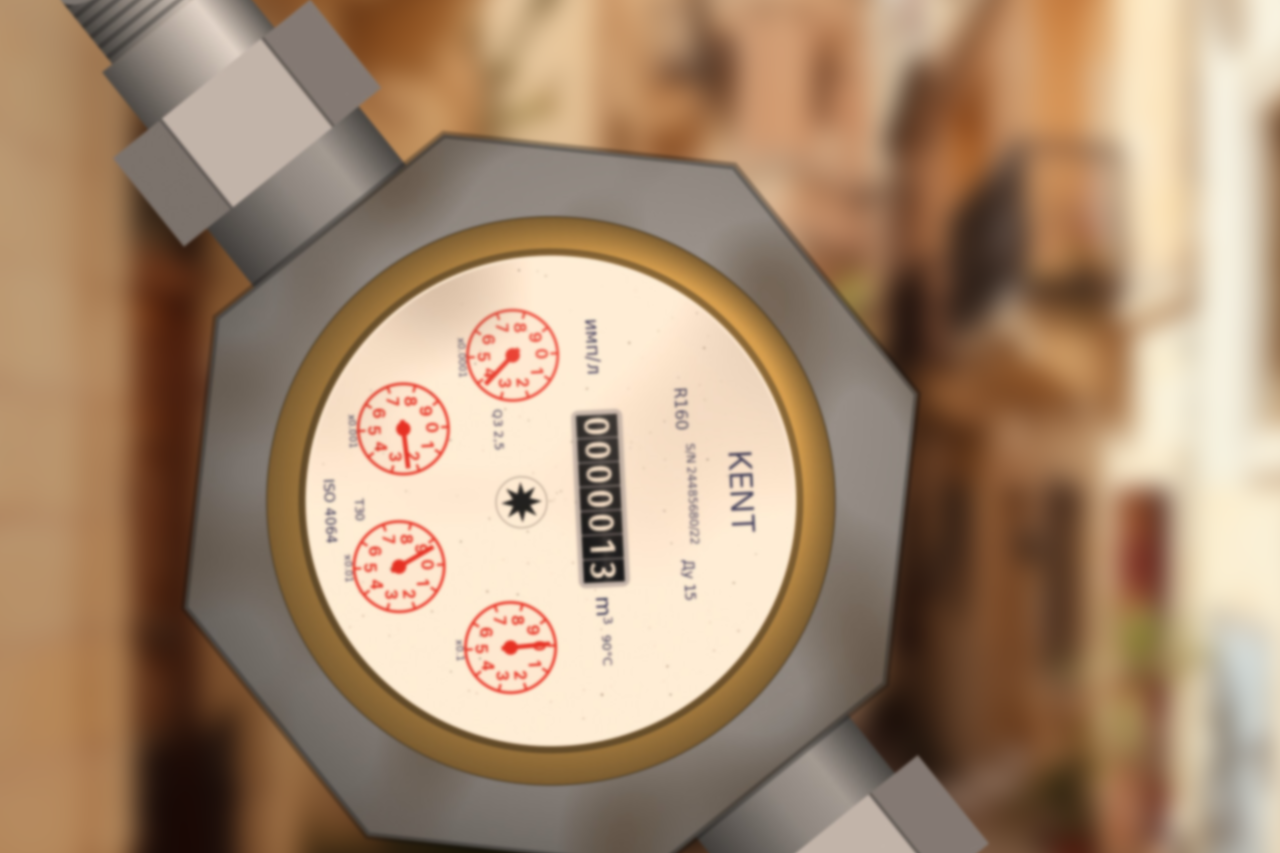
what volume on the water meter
12.9923 m³
